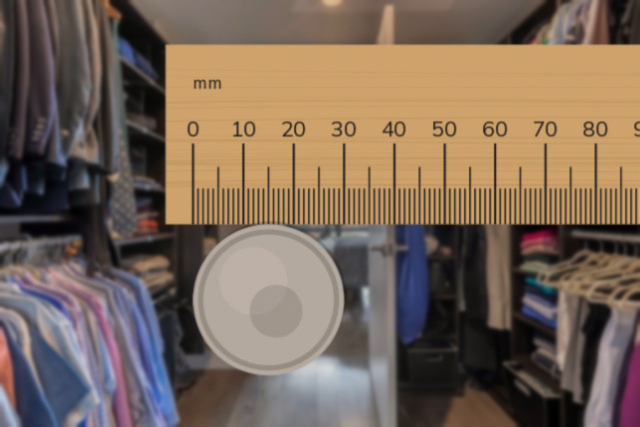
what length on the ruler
30 mm
